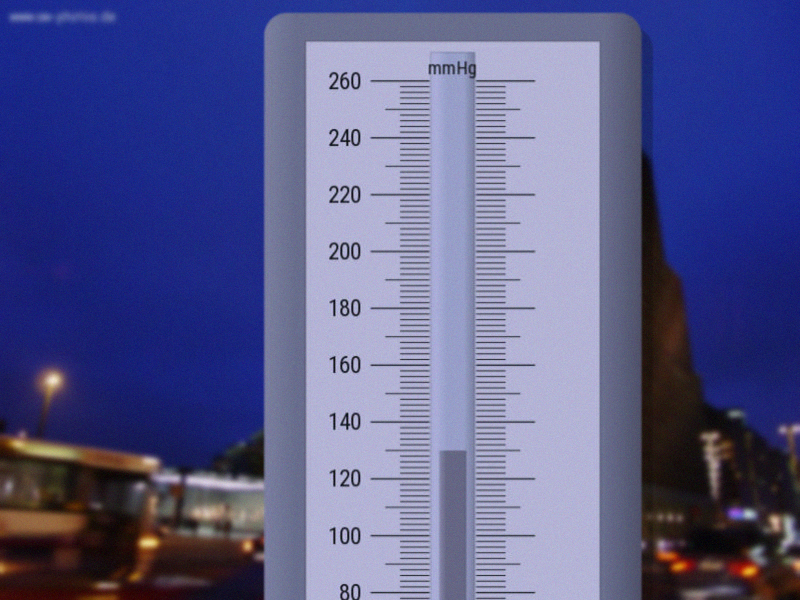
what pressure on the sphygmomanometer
130 mmHg
